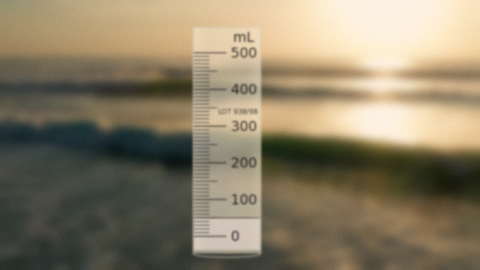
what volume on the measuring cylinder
50 mL
